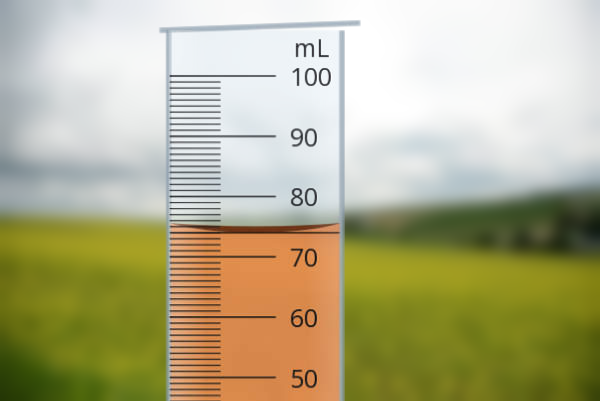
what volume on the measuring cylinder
74 mL
